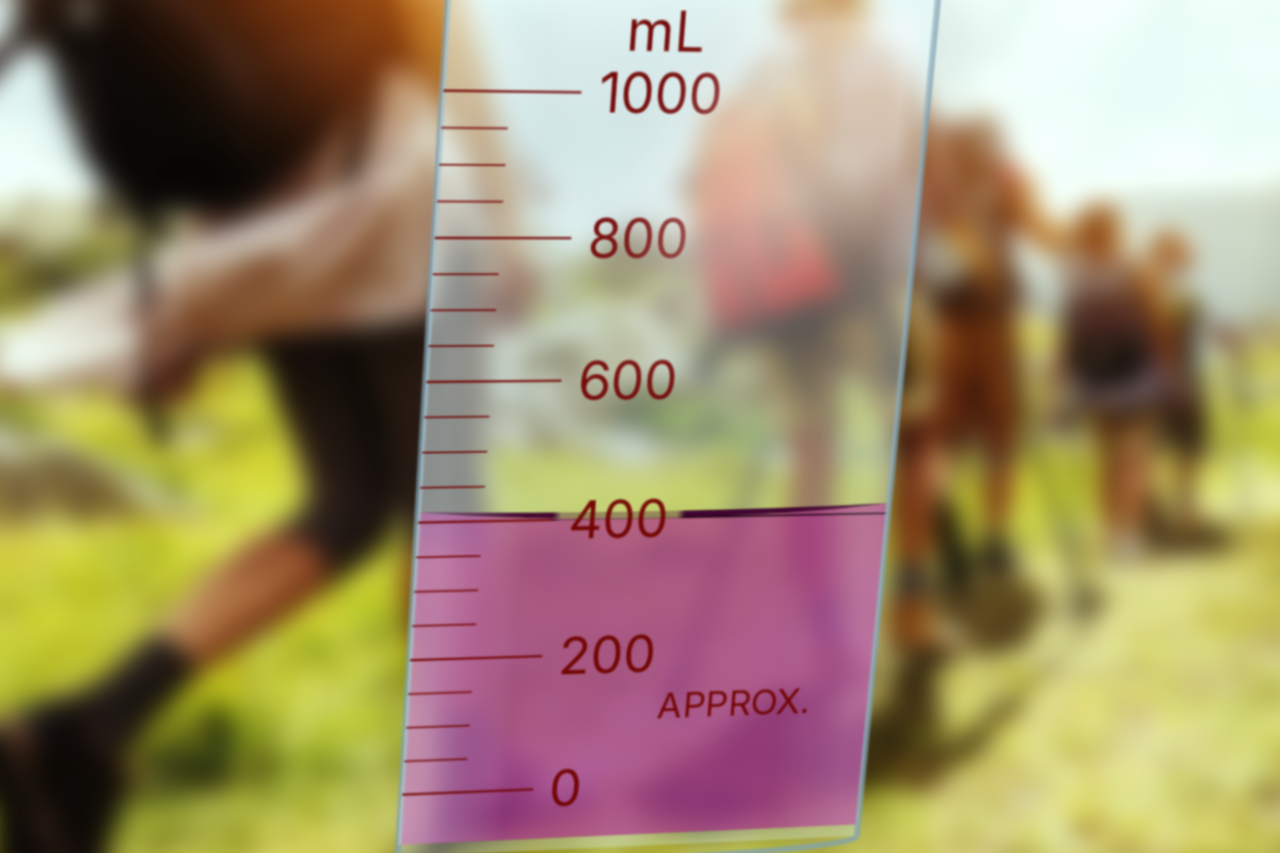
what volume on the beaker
400 mL
